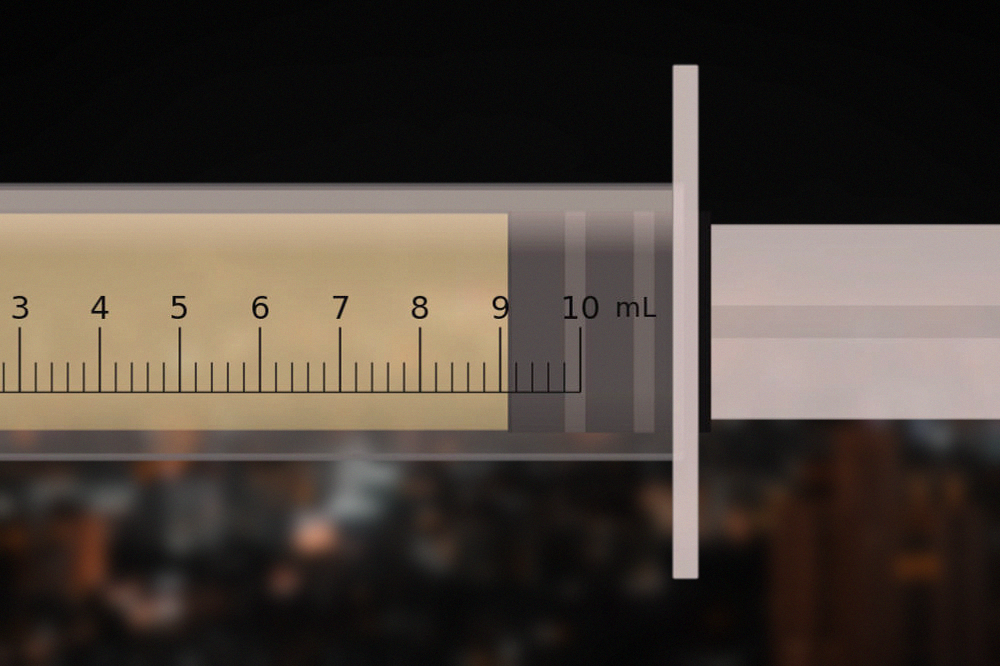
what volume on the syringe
9.1 mL
